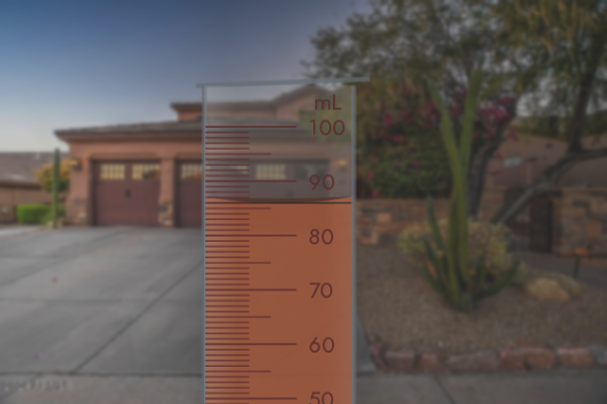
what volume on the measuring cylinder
86 mL
